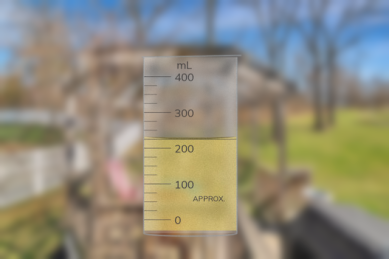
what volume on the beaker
225 mL
